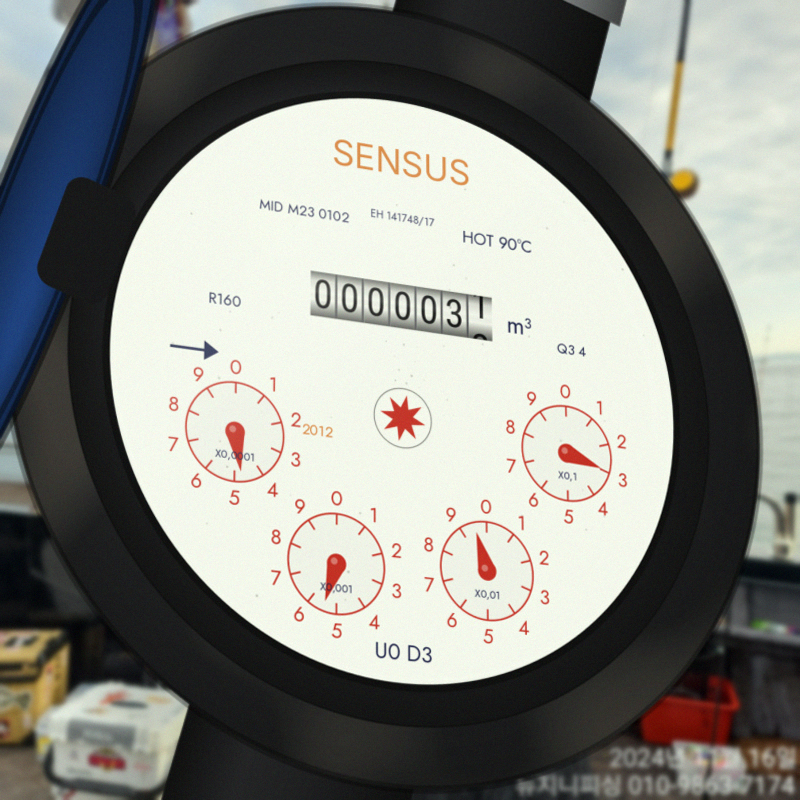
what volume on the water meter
31.2954 m³
